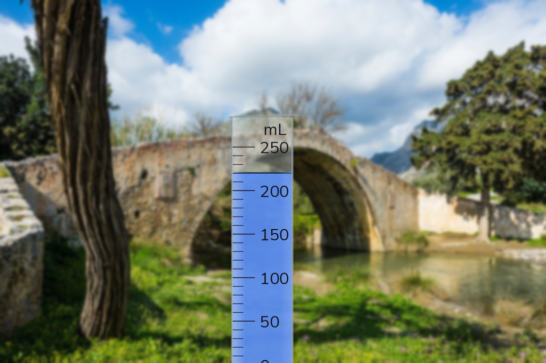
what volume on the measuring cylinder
220 mL
